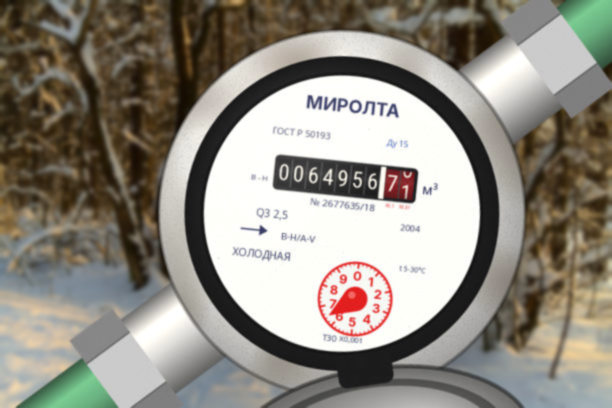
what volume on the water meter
64956.706 m³
